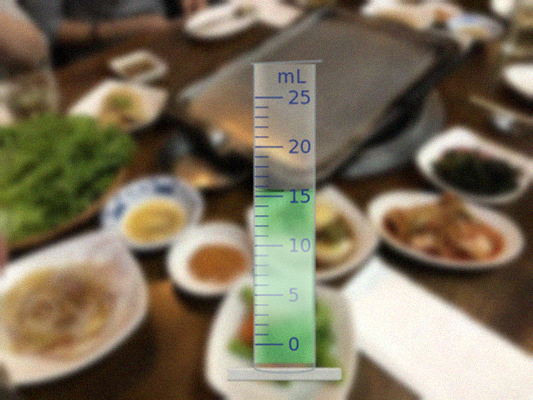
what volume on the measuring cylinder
15.5 mL
